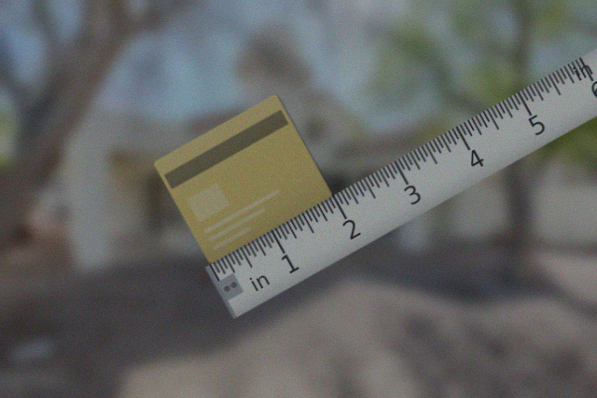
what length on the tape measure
2 in
